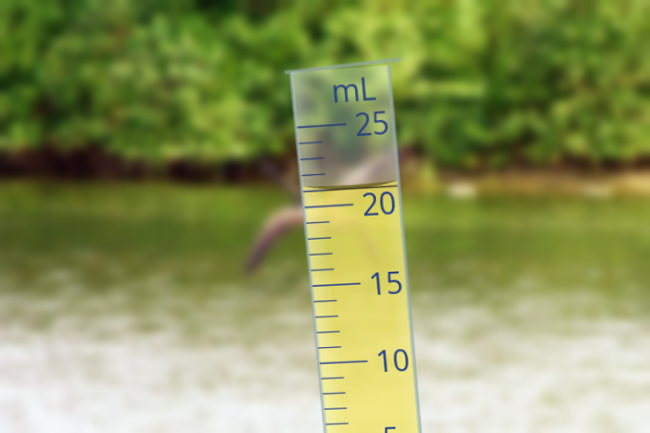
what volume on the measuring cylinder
21 mL
